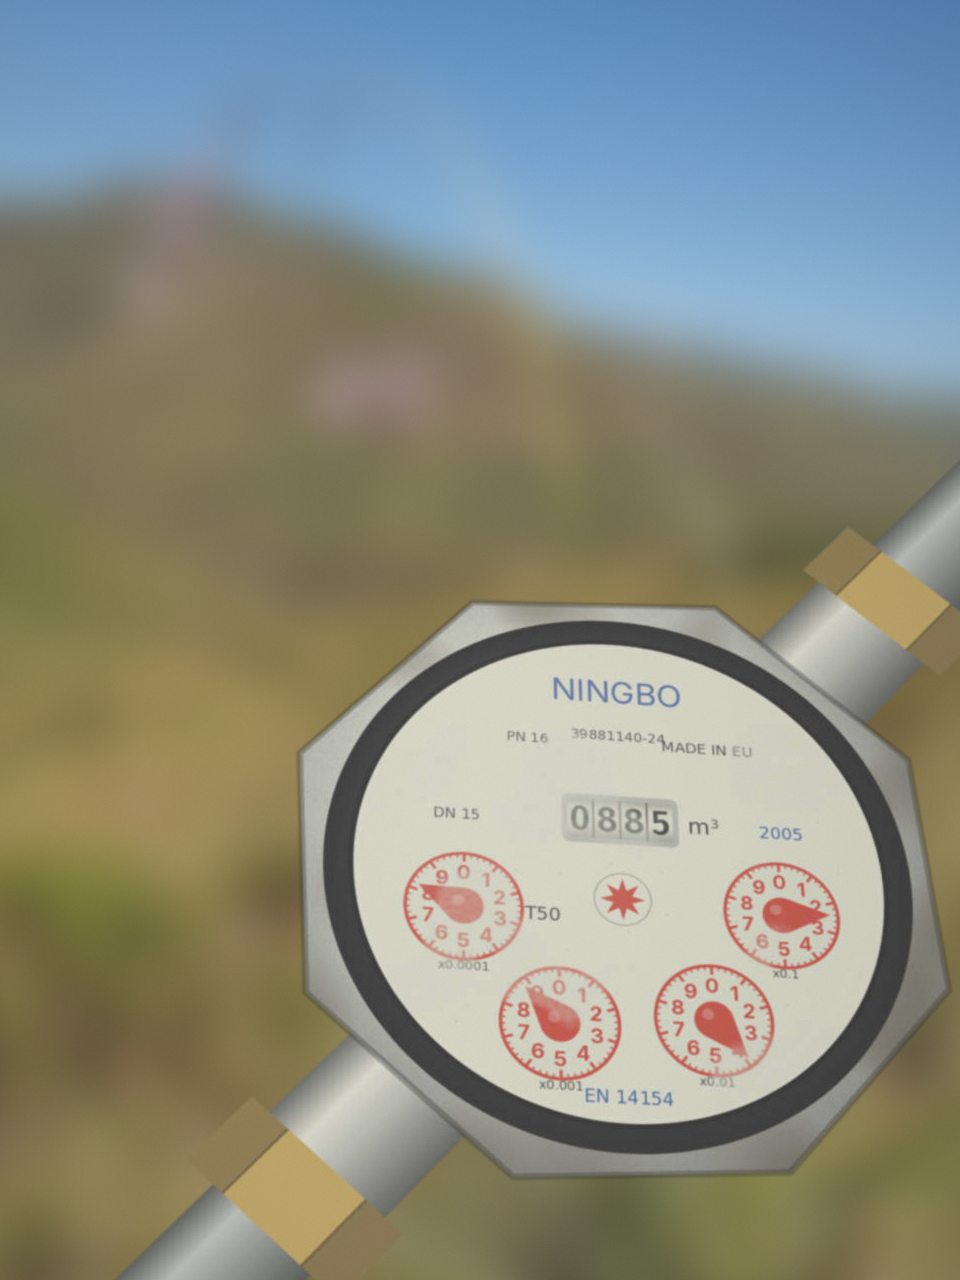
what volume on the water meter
885.2388 m³
